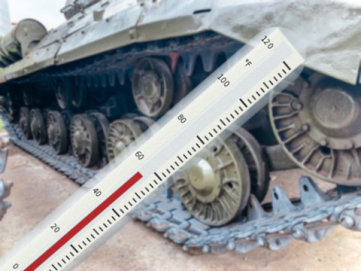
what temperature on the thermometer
56 °F
